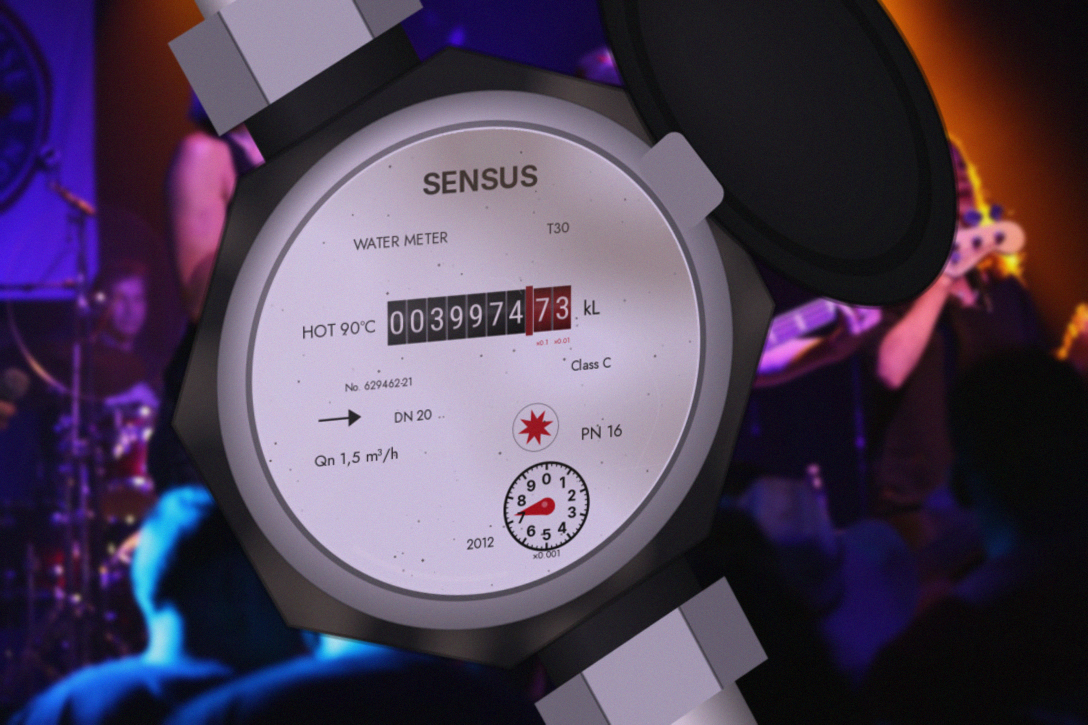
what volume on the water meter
39974.737 kL
